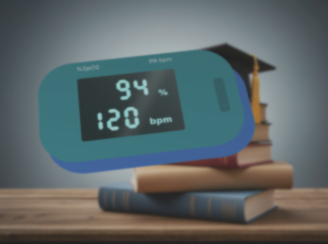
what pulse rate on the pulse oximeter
120 bpm
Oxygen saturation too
94 %
